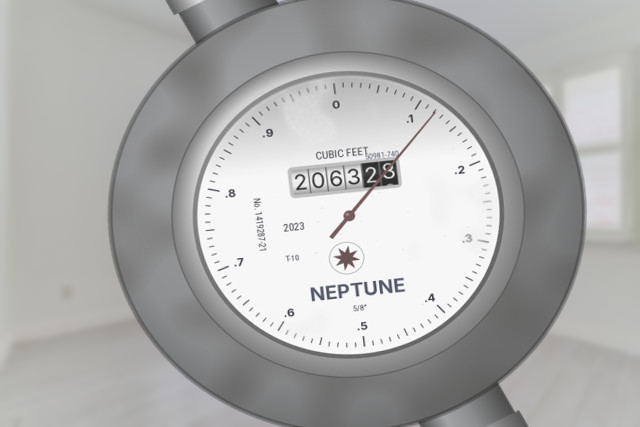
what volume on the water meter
206328.12 ft³
